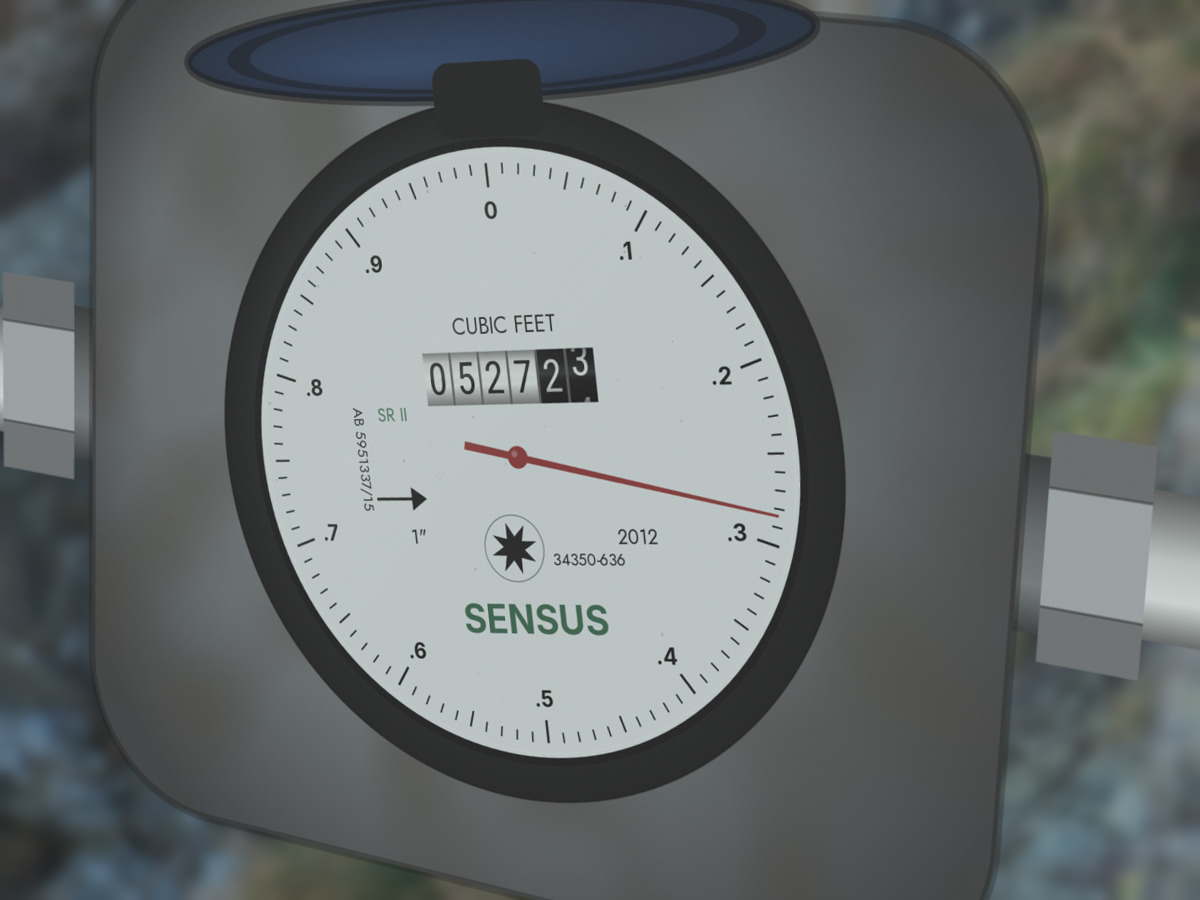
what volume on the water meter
52723.28 ft³
